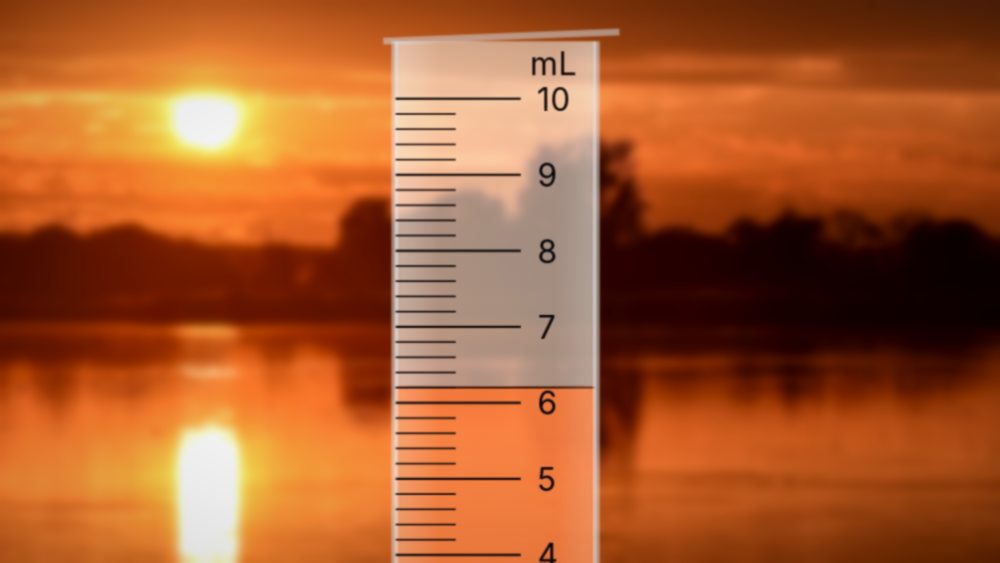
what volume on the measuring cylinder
6.2 mL
